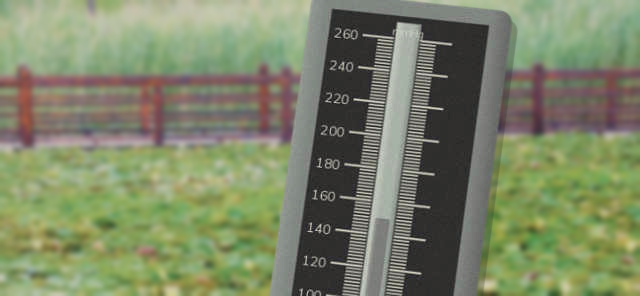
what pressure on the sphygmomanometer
150 mmHg
